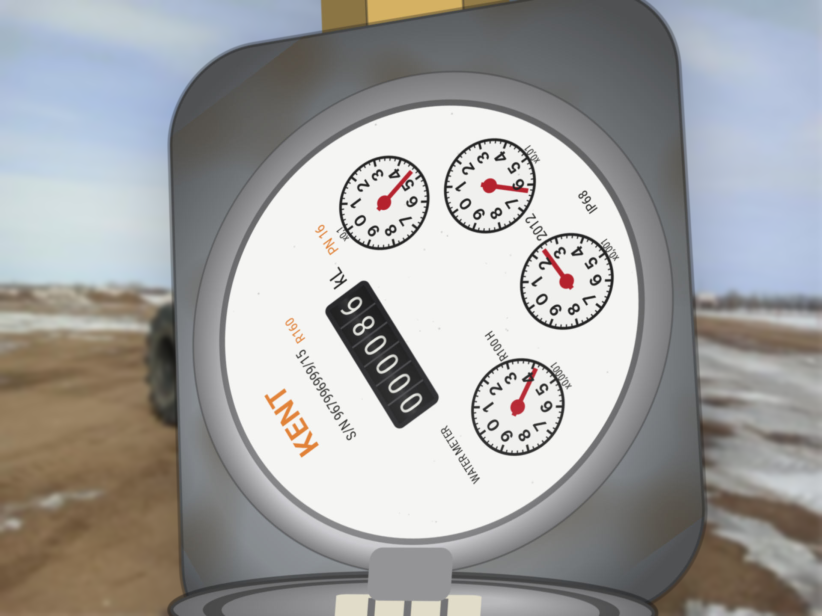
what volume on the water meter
86.4624 kL
